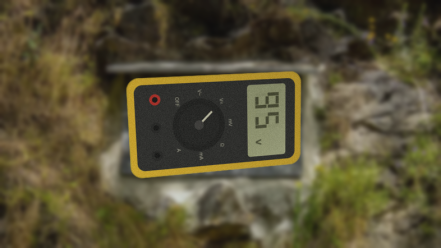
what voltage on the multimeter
95 V
